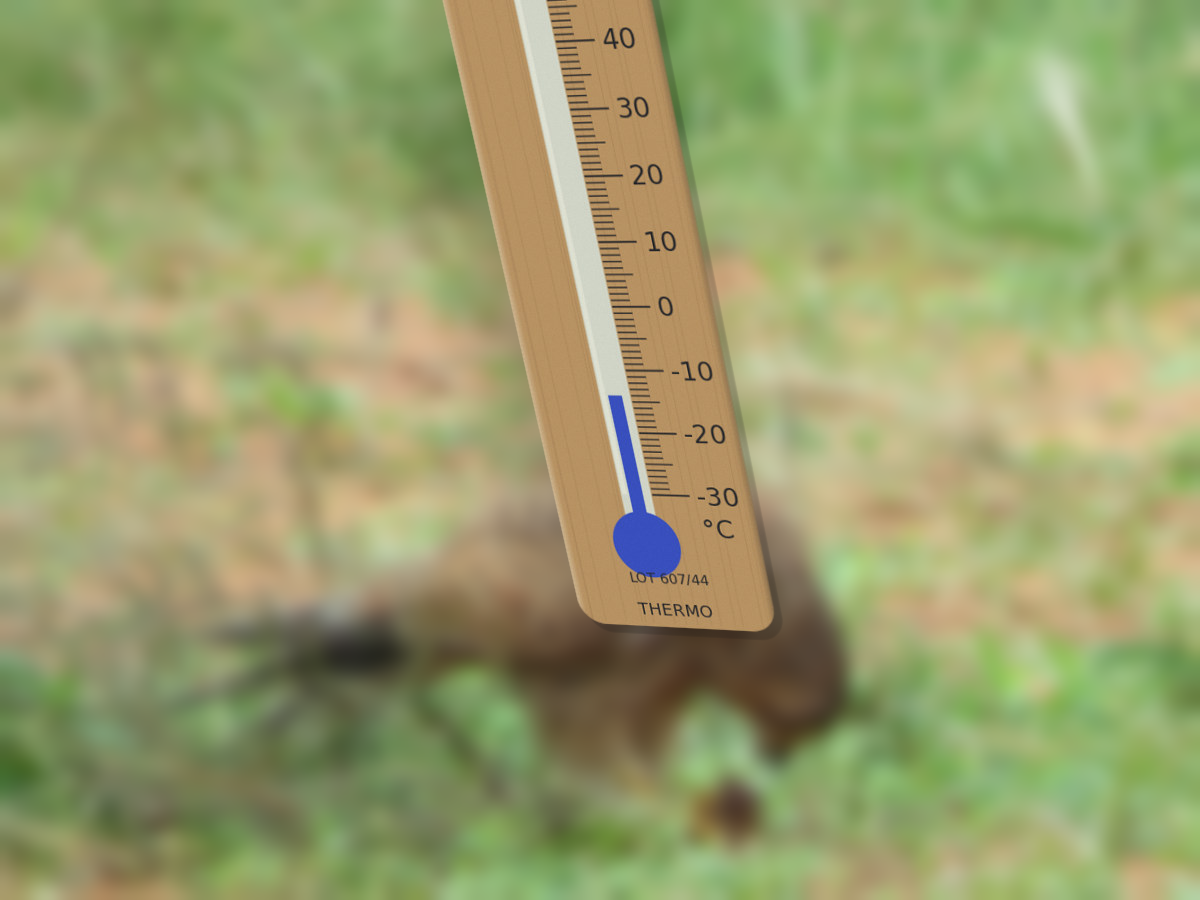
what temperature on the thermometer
-14 °C
